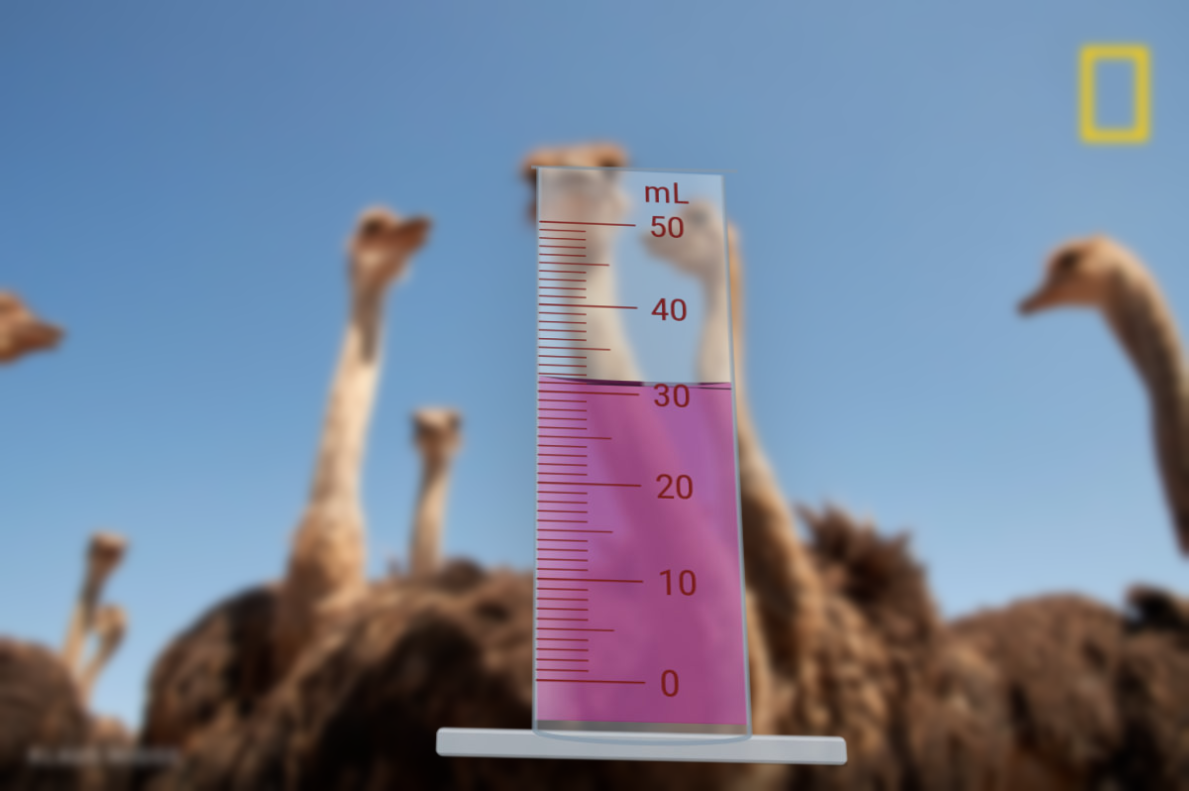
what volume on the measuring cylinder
31 mL
